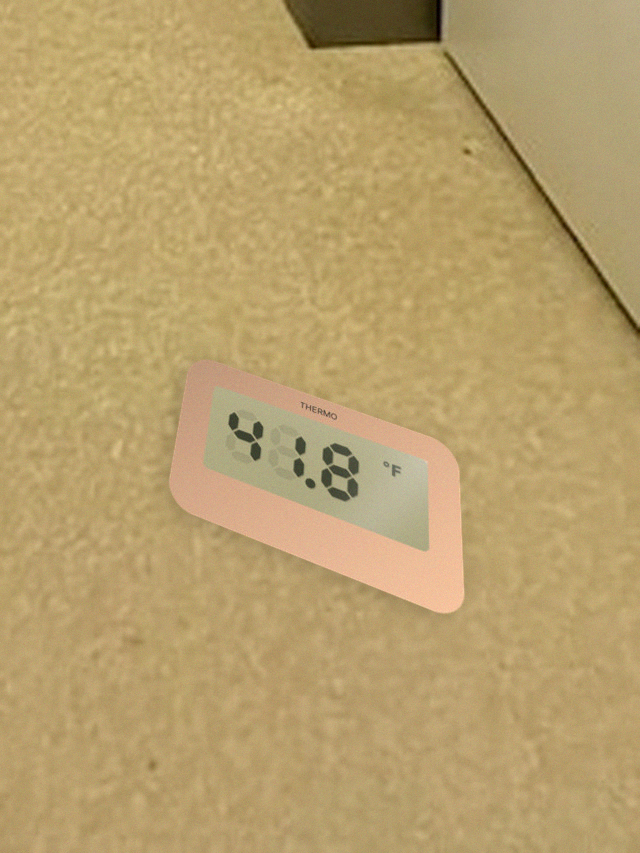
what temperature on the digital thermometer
41.8 °F
